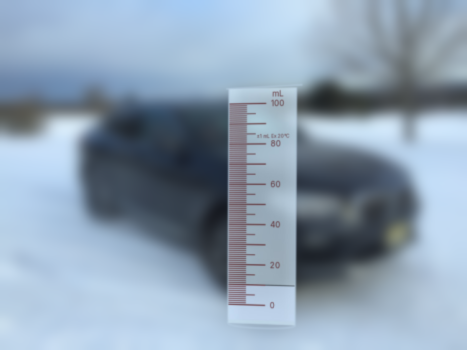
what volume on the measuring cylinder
10 mL
